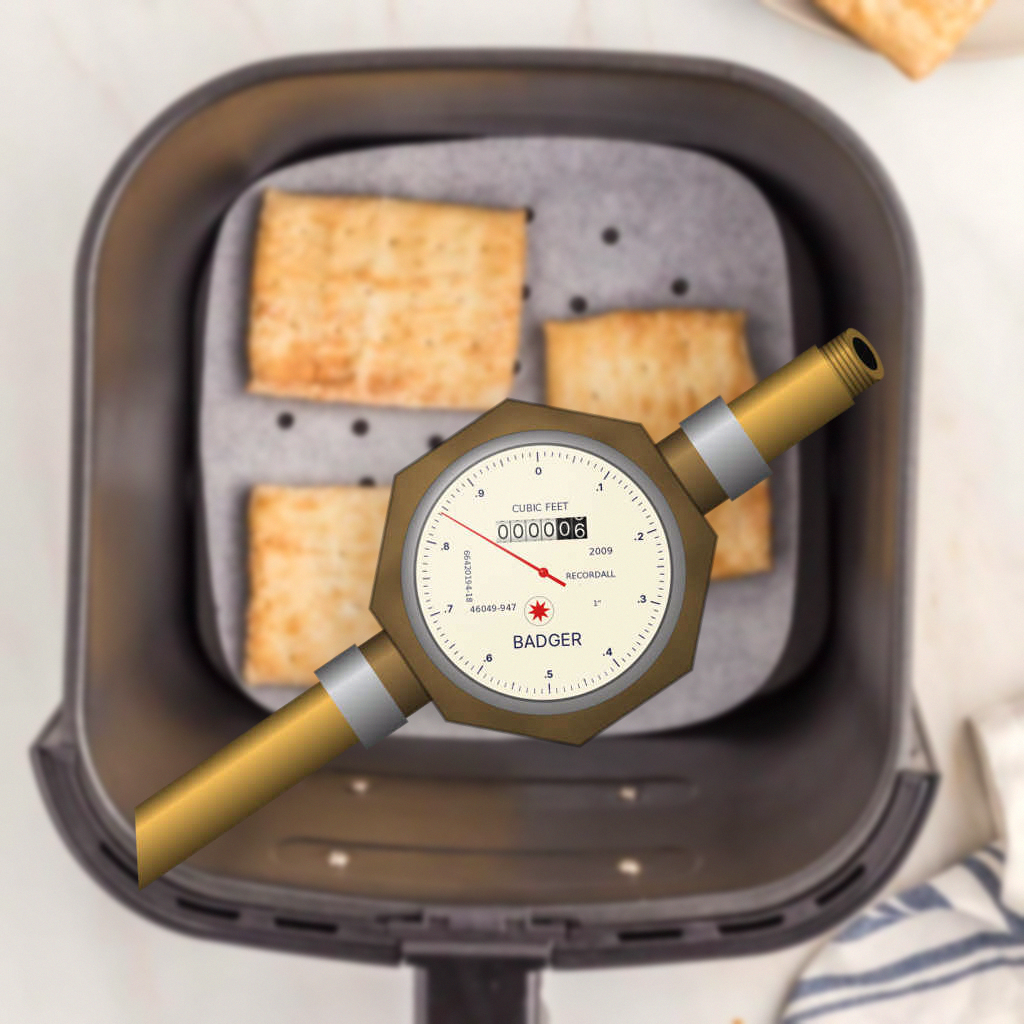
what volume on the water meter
5.84 ft³
